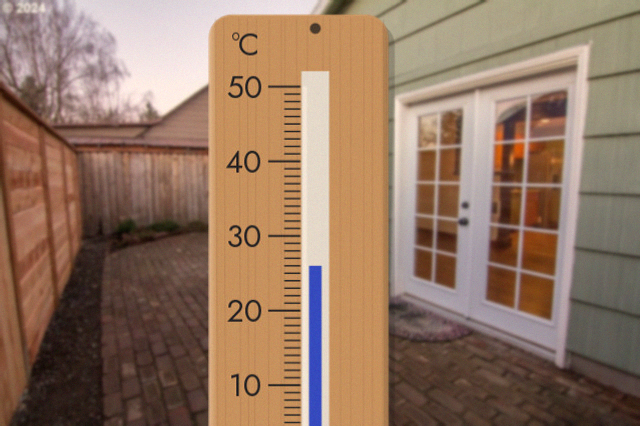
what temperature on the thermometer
26 °C
